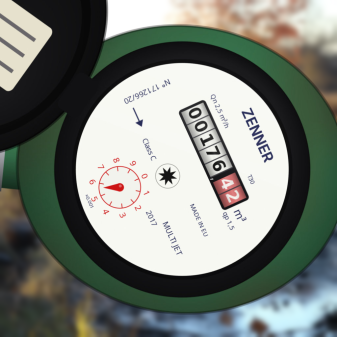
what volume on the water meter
176.425 m³
